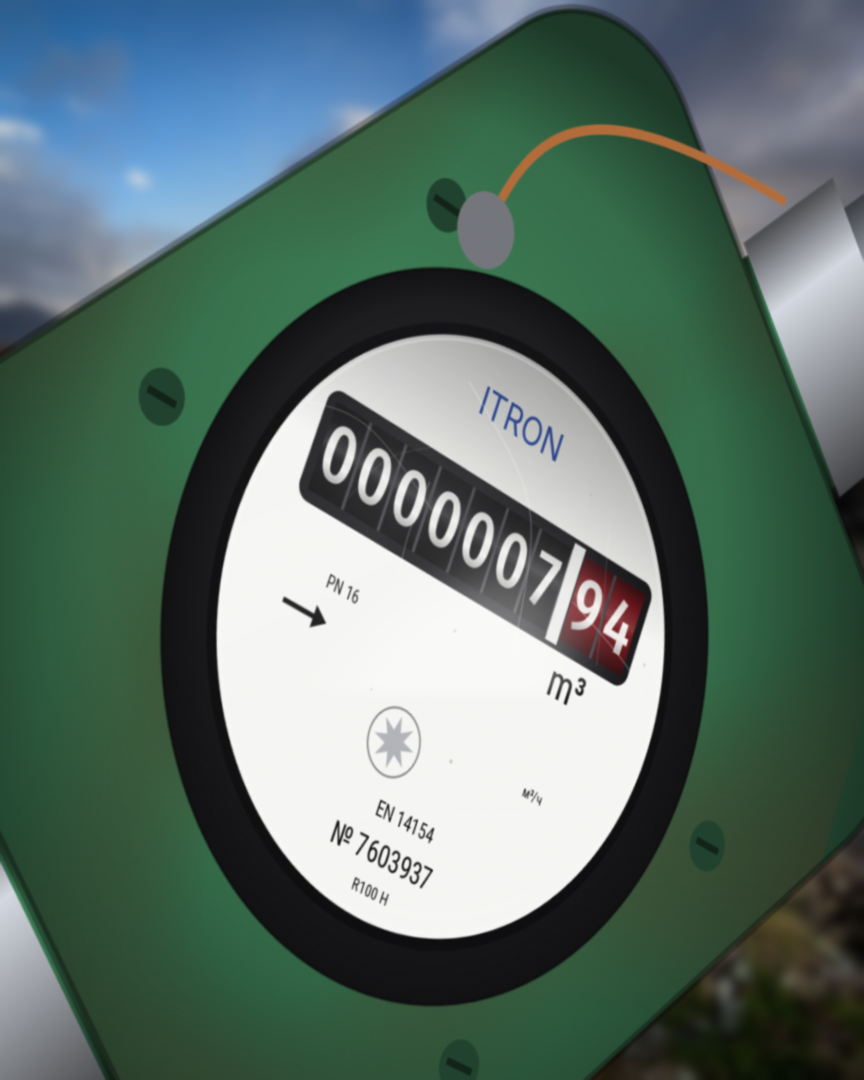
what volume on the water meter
7.94 m³
